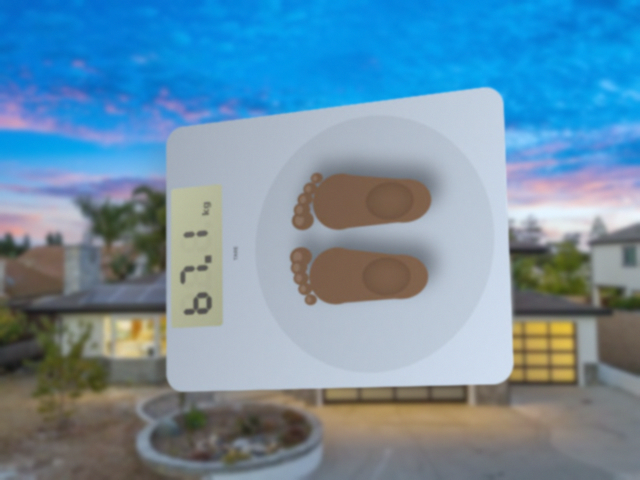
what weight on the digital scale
67.1 kg
